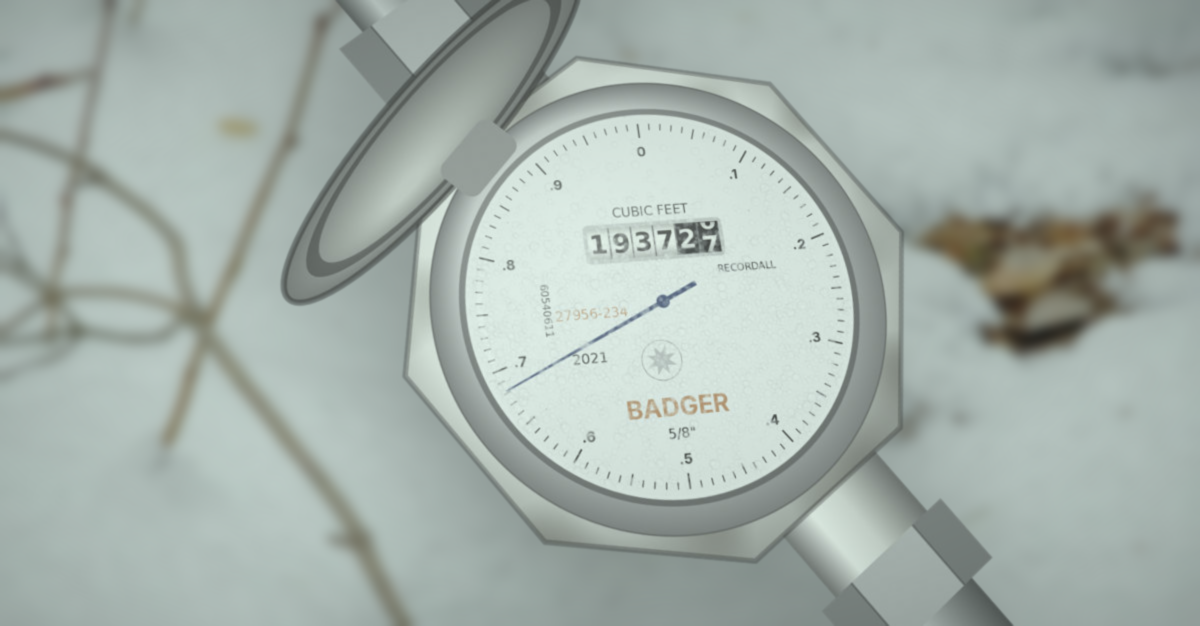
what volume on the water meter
193726.68 ft³
